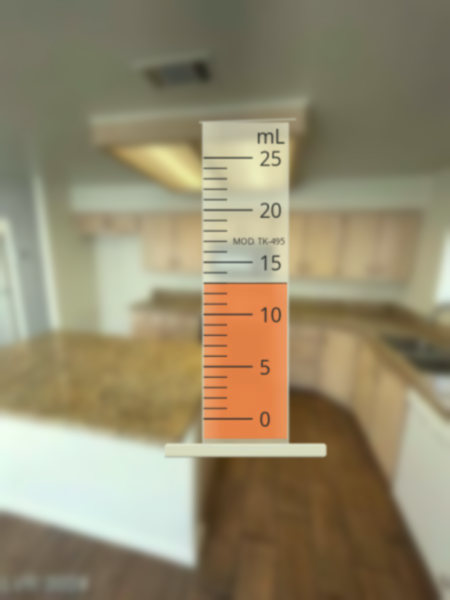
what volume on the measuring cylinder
13 mL
